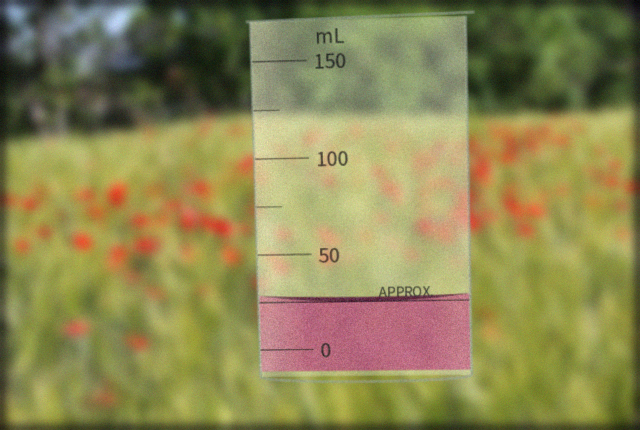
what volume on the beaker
25 mL
